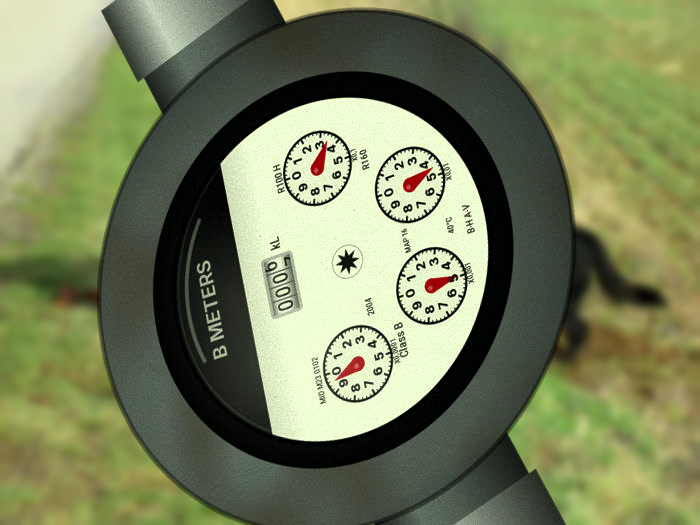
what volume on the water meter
6.3449 kL
